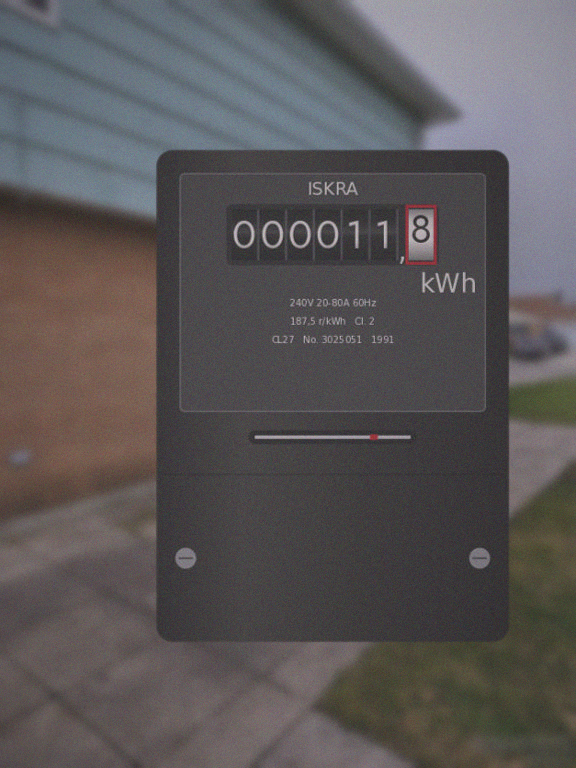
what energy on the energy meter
11.8 kWh
